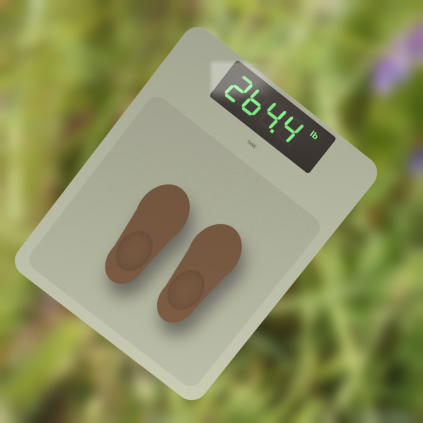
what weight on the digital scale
264.4 lb
